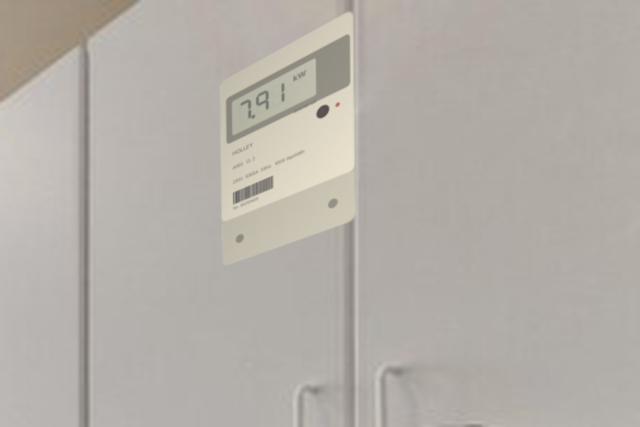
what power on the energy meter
7.91 kW
